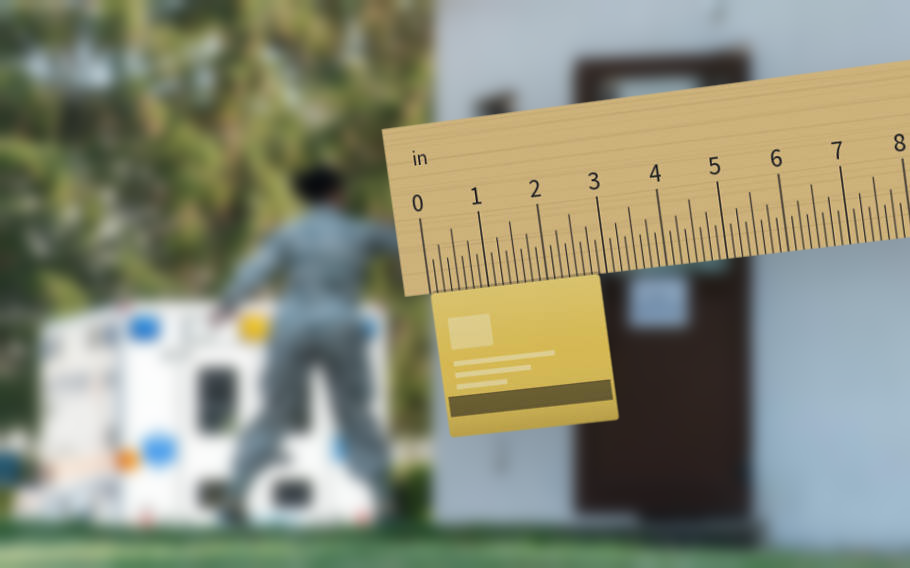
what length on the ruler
2.875 in
